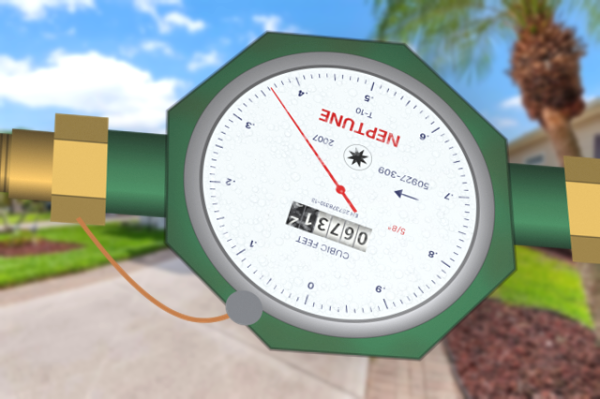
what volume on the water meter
67312.36 ft³
